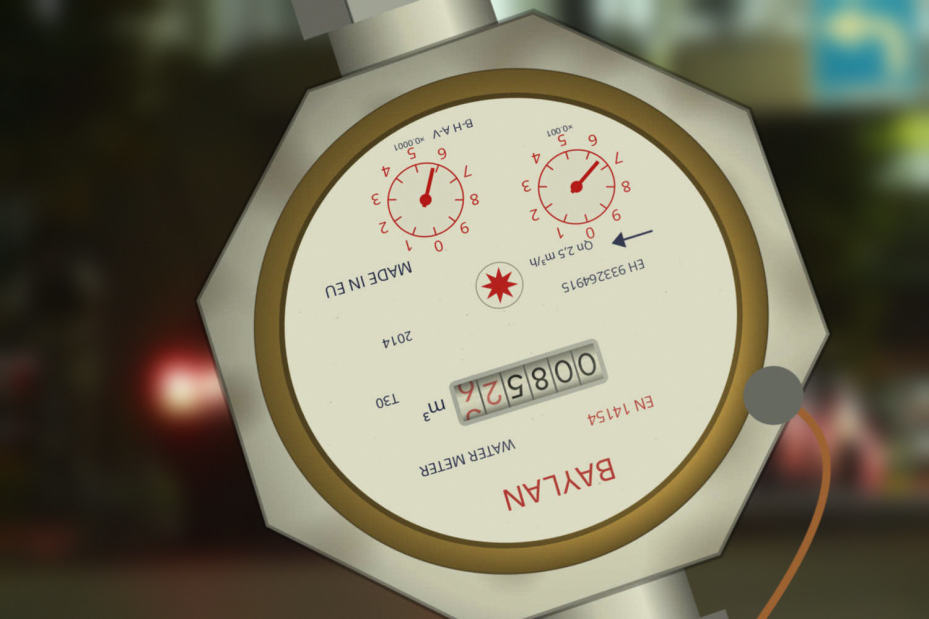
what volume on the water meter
85.2565 m³
